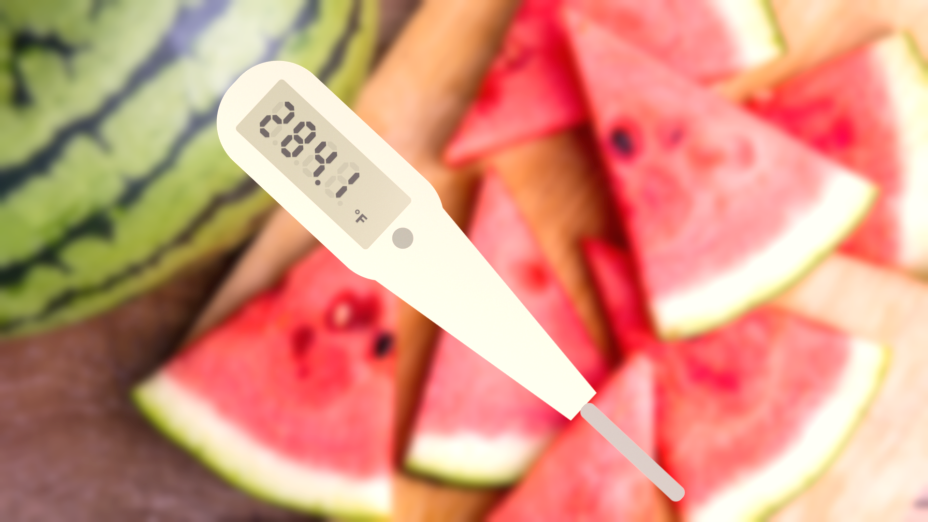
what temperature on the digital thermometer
284.1 °F
